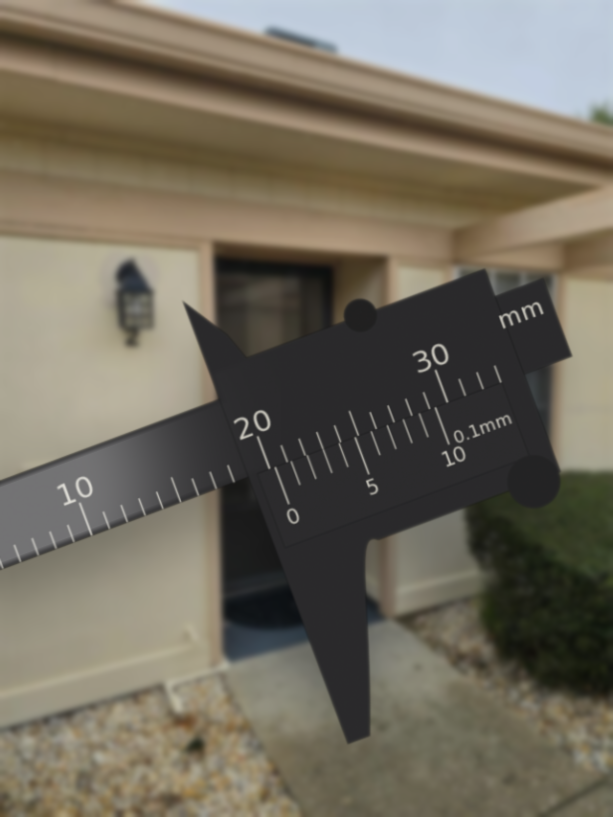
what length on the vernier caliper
20.3 mm
